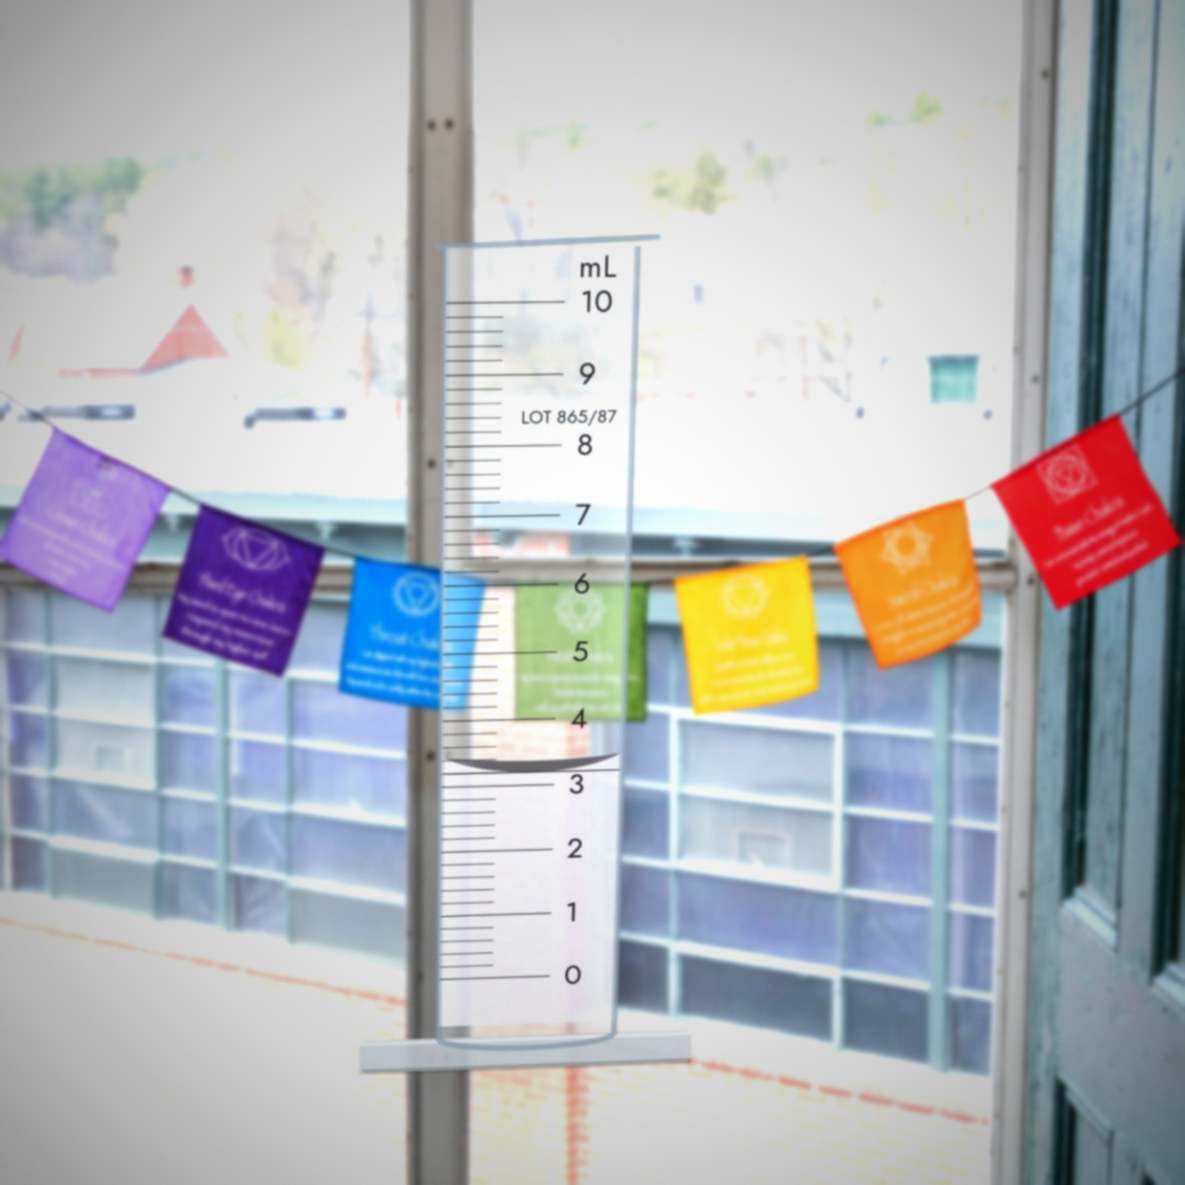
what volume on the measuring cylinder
3.2 mL
